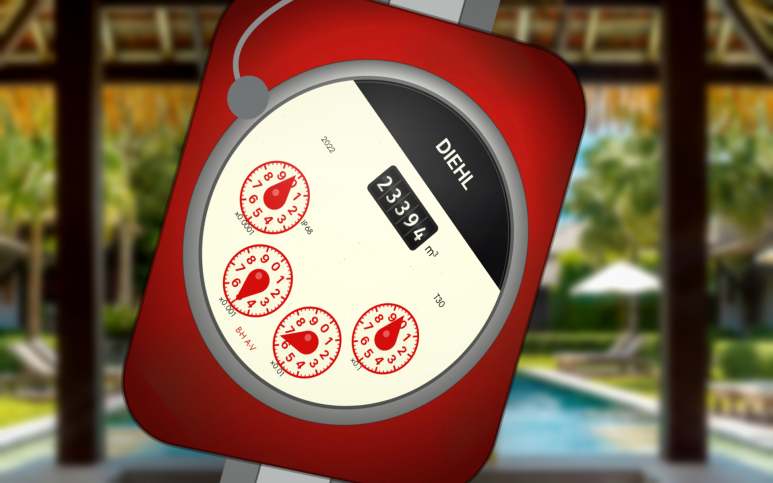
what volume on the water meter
23393.9649 m³
